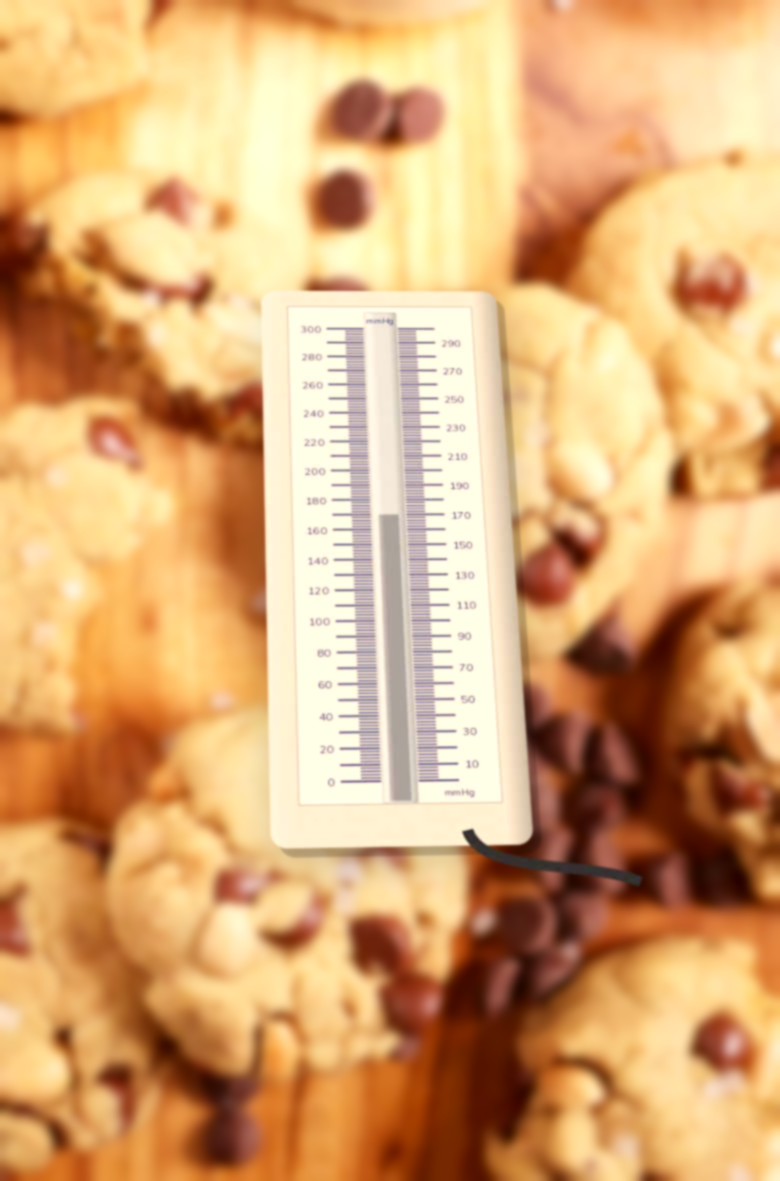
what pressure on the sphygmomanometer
170 mmHg
